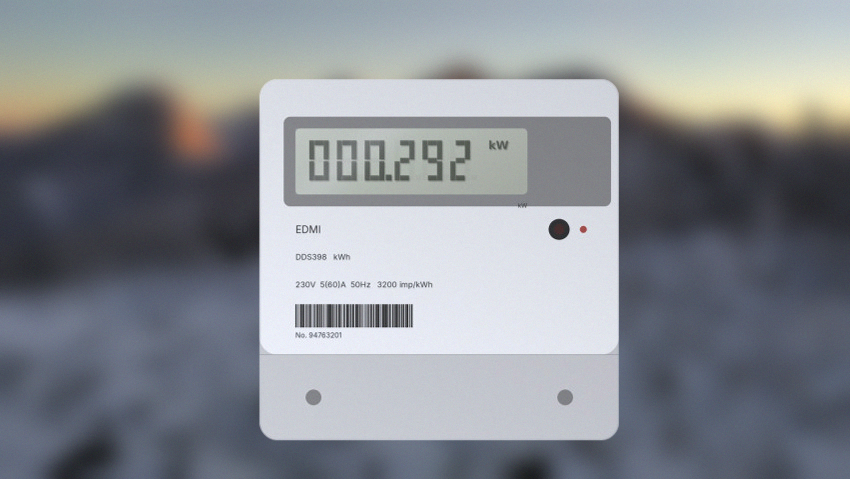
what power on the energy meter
0.292 kW
